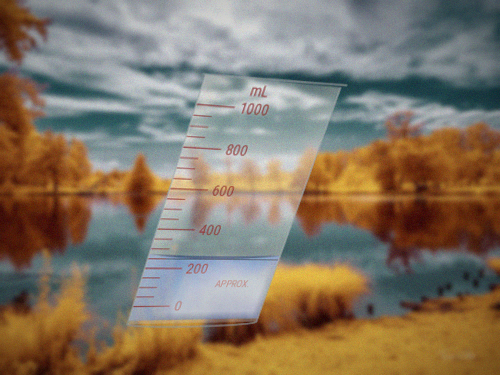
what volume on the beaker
250 mL
